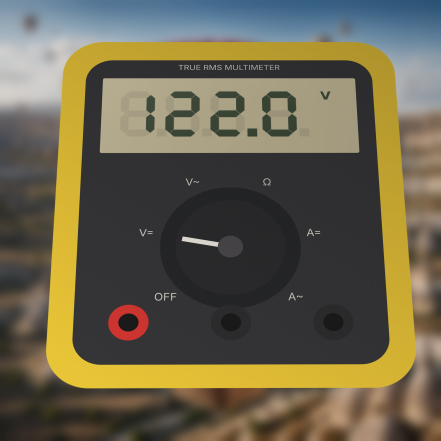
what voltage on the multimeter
122.0 V
